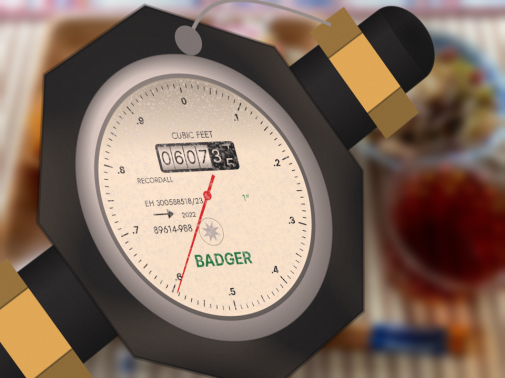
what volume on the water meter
60734.59 ft³
